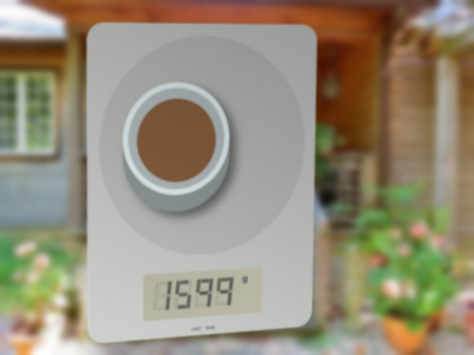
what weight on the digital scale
1599 g
